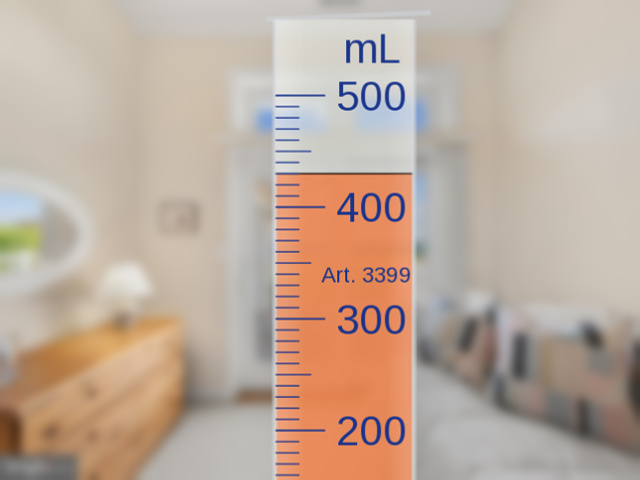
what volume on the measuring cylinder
430 mL
